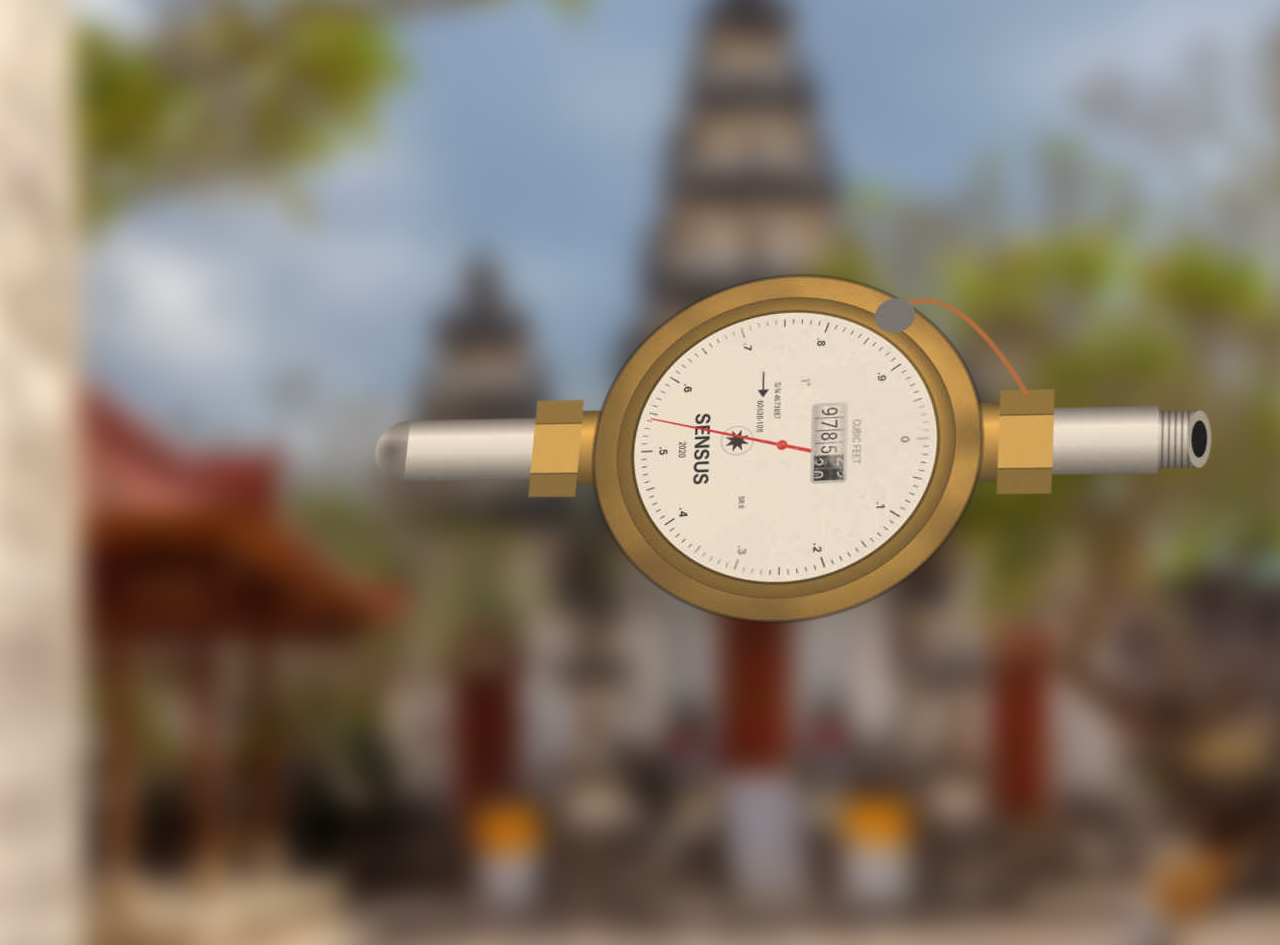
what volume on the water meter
978529.54 ft³
